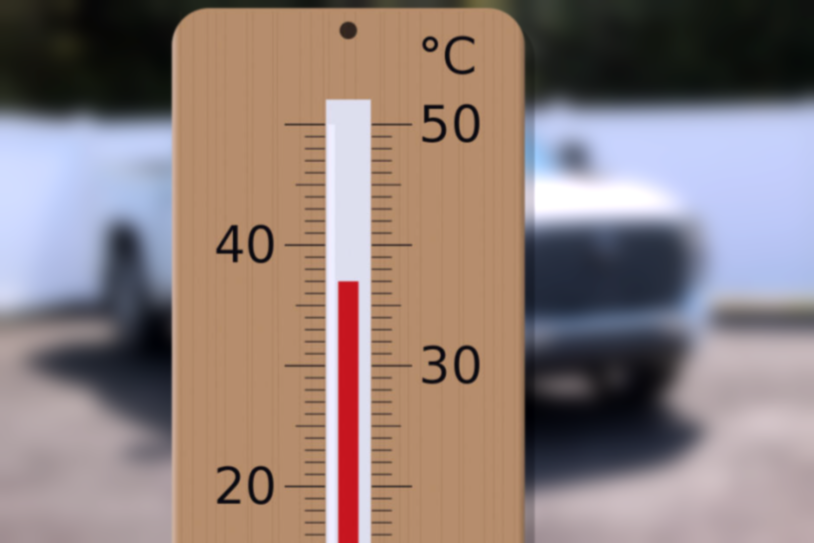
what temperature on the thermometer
37 °C
